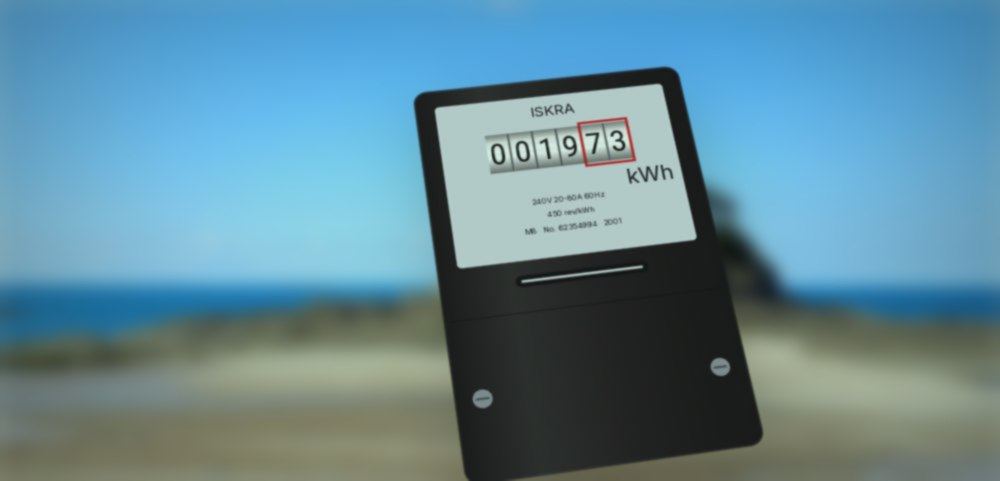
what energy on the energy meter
19.73 kWh
